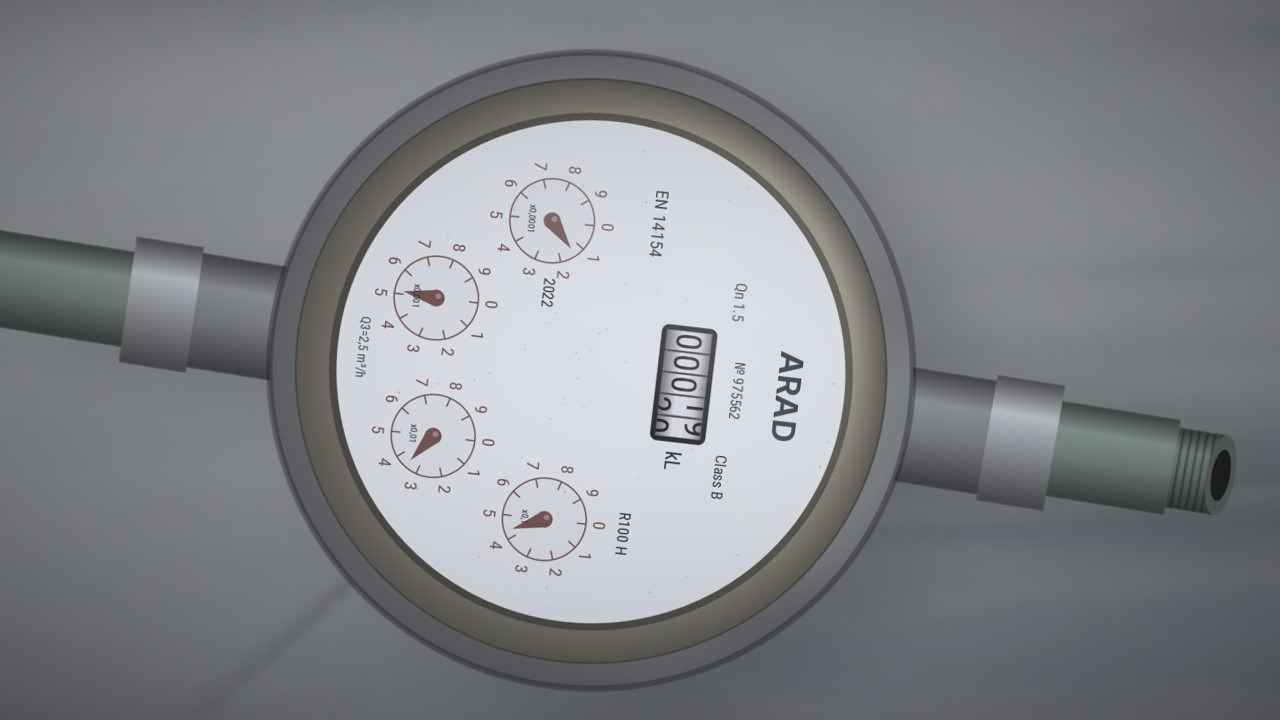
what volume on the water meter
19.4351 kL
